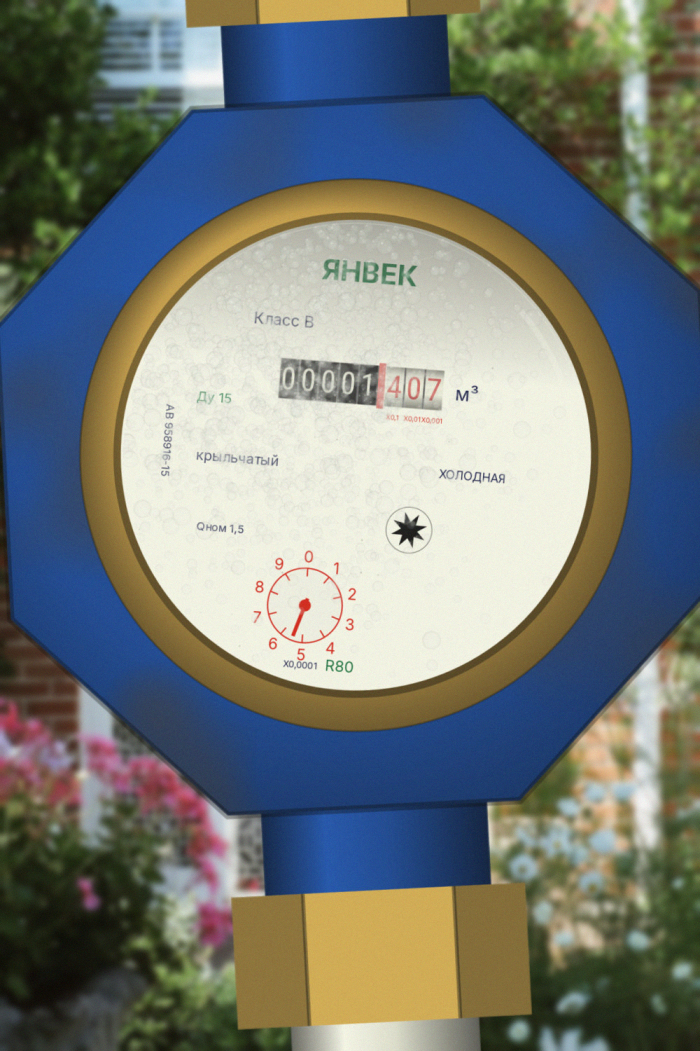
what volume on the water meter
1.4075 m³
